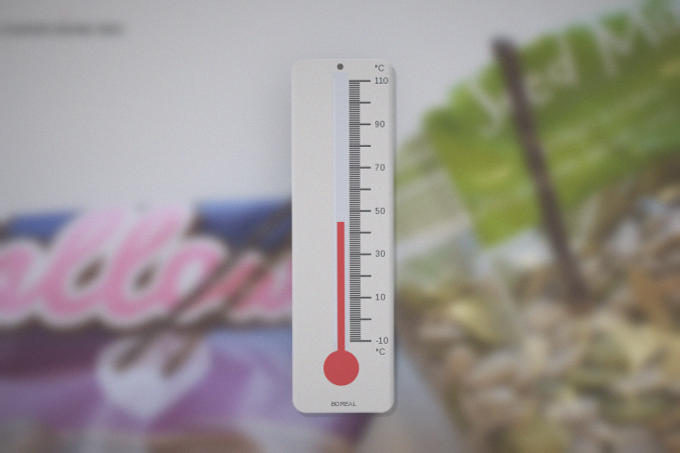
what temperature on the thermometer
45 °C
